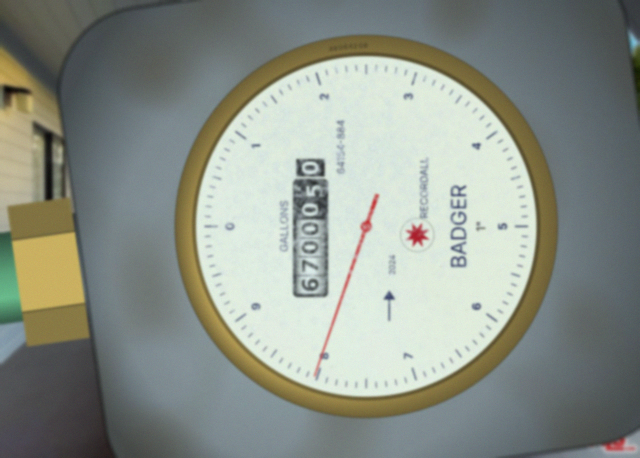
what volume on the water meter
6700048.0 gal
